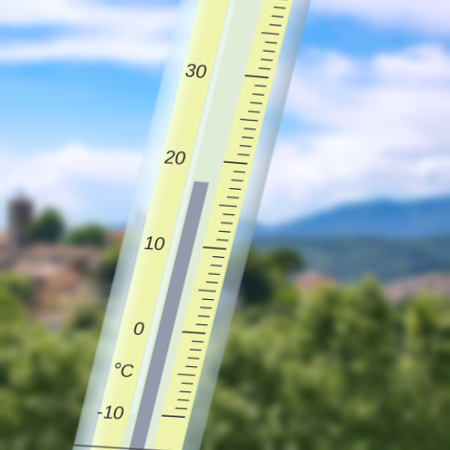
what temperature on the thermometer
17.5 °C
